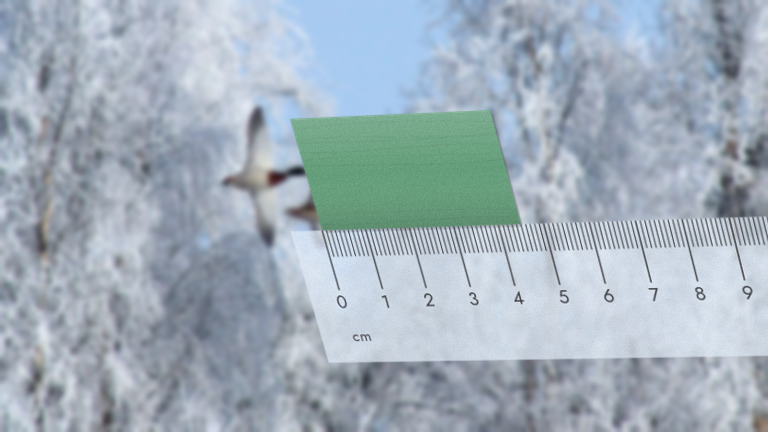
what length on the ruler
4.5 cm
